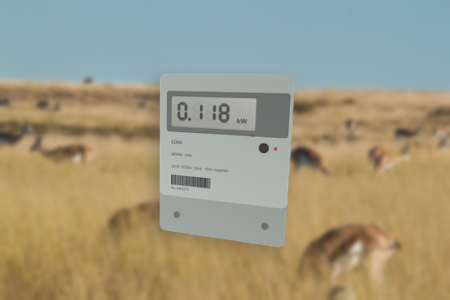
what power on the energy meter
0.118 kW
